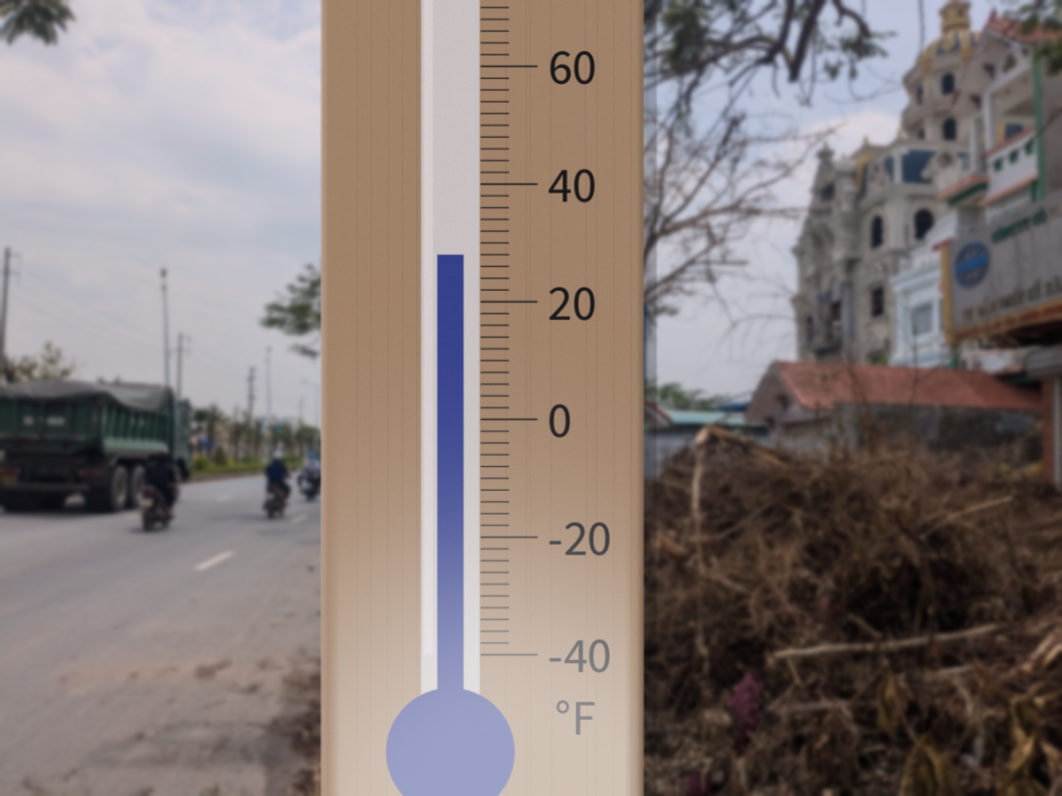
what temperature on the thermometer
28 °F
